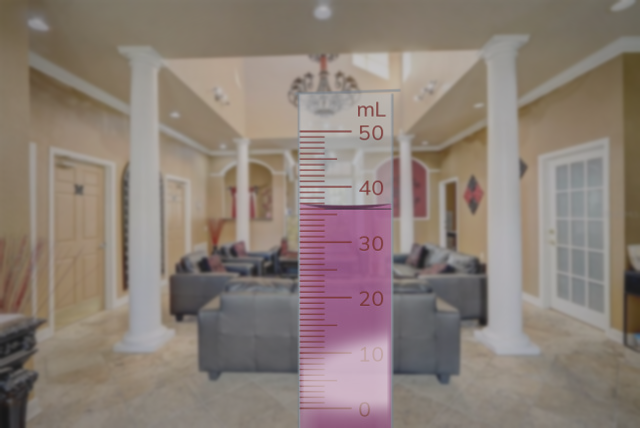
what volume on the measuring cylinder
36 mL
